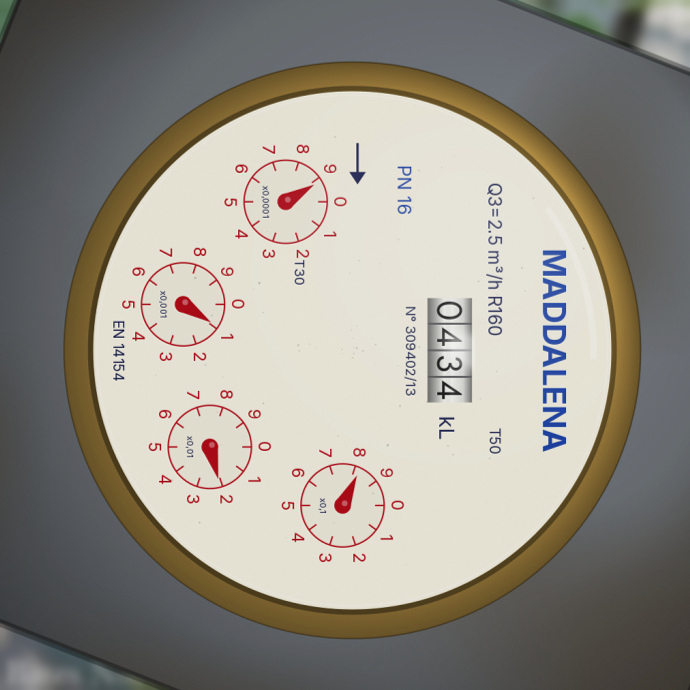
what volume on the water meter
434.8209 kL
